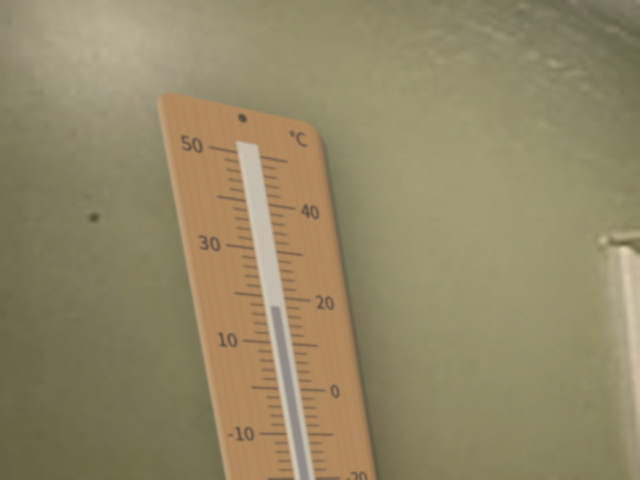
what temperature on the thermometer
18 °C
